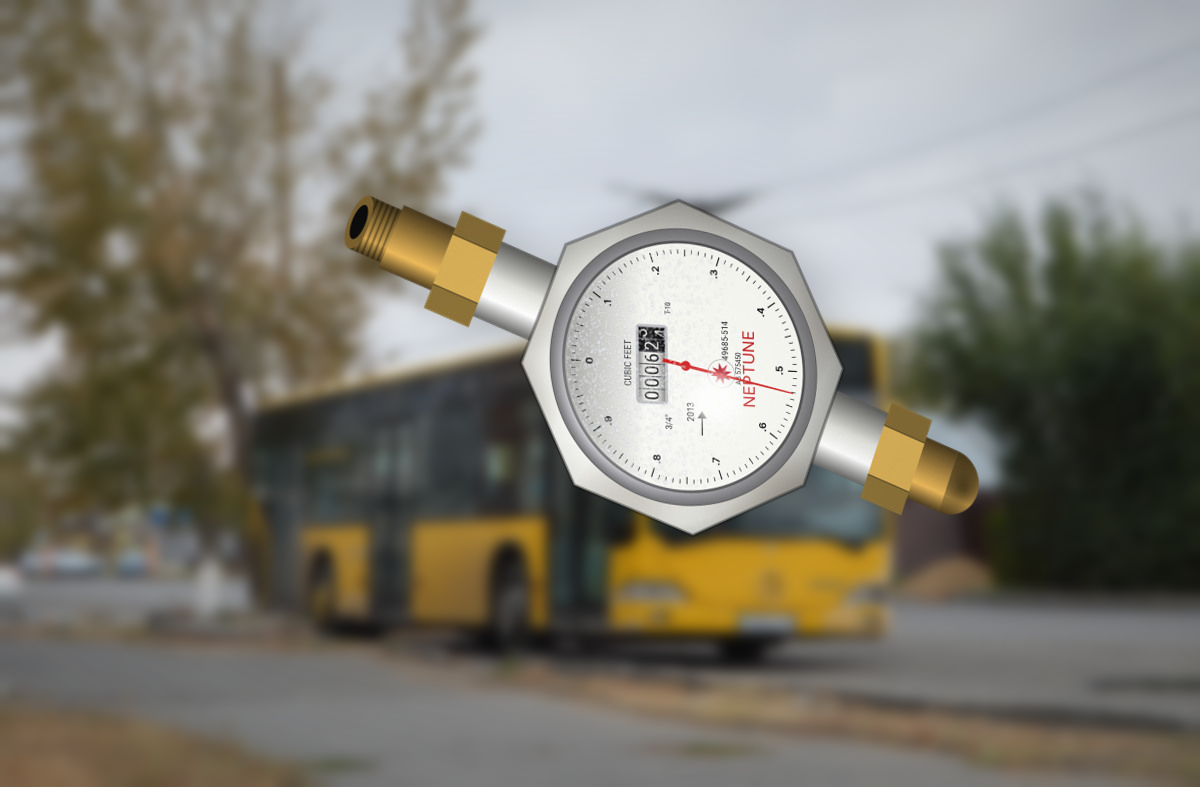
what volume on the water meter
623.53 ft³
